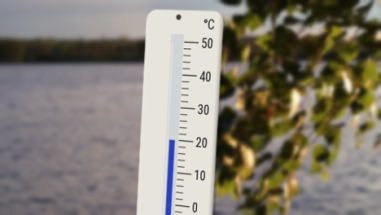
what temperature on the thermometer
20 °C
